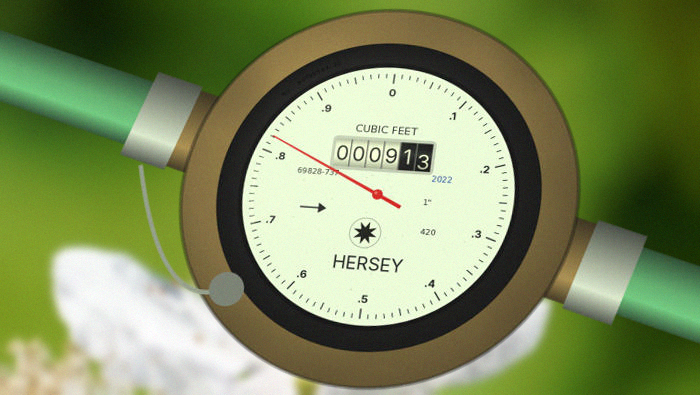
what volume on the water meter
912.82 ft³
